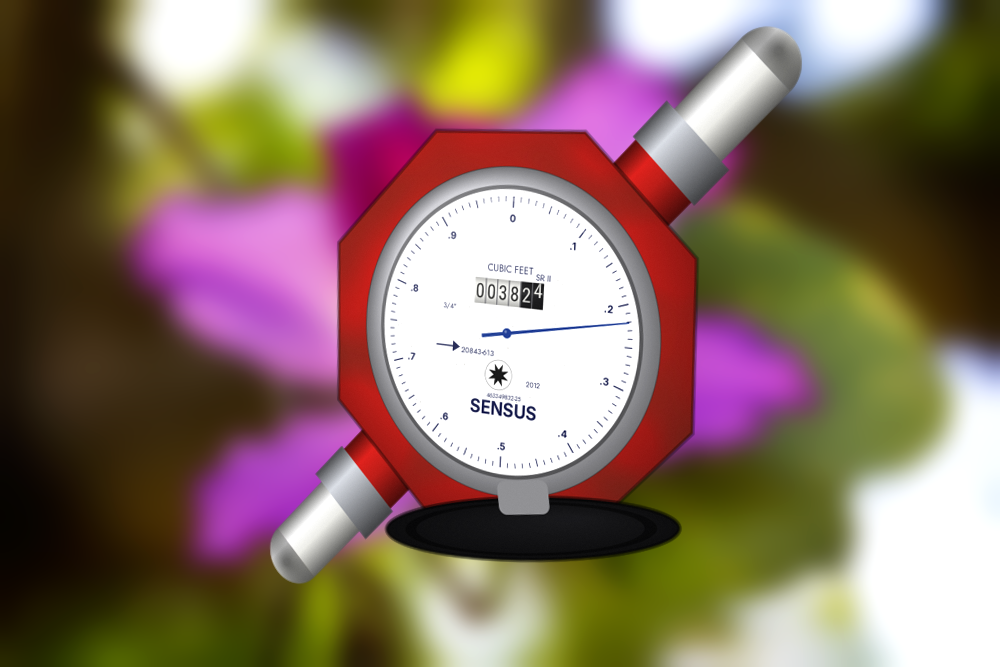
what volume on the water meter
3824.22 ft³
